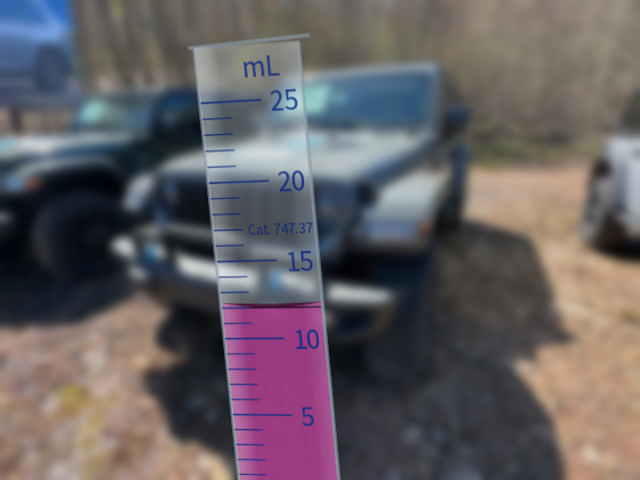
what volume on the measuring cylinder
12 mL
